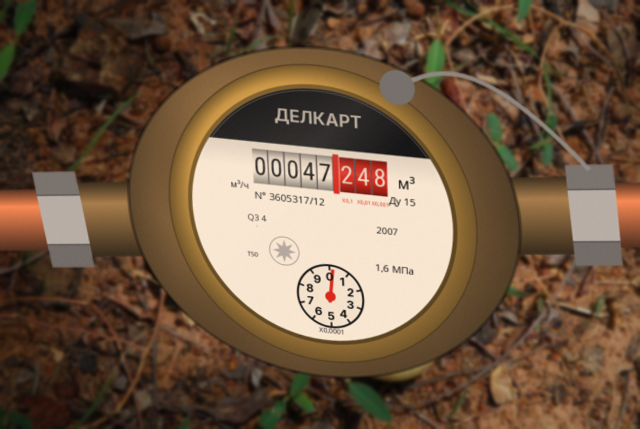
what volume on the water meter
47.2480 m³
